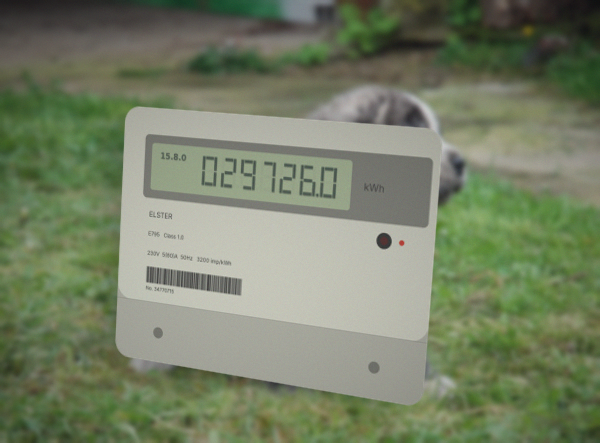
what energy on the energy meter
29726.0 kWh
